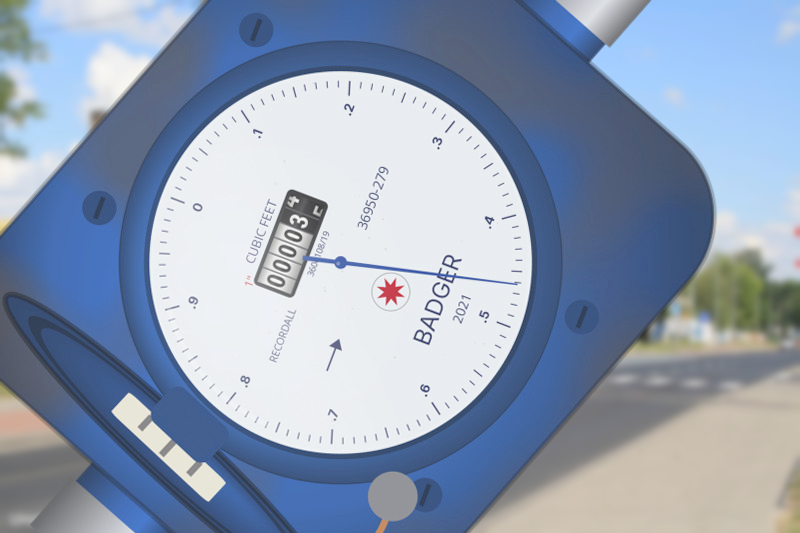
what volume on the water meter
34.46 ft³
